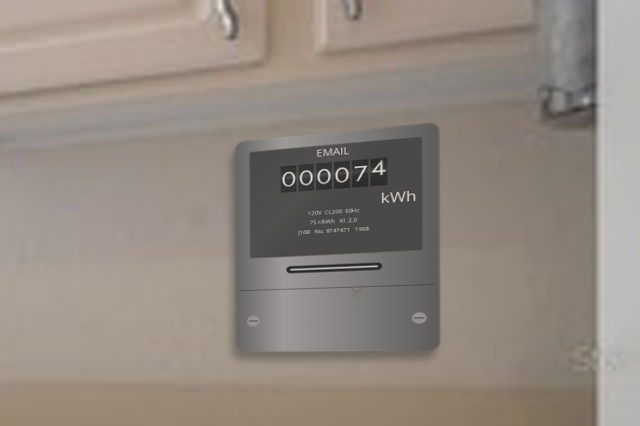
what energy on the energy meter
74 kWh
